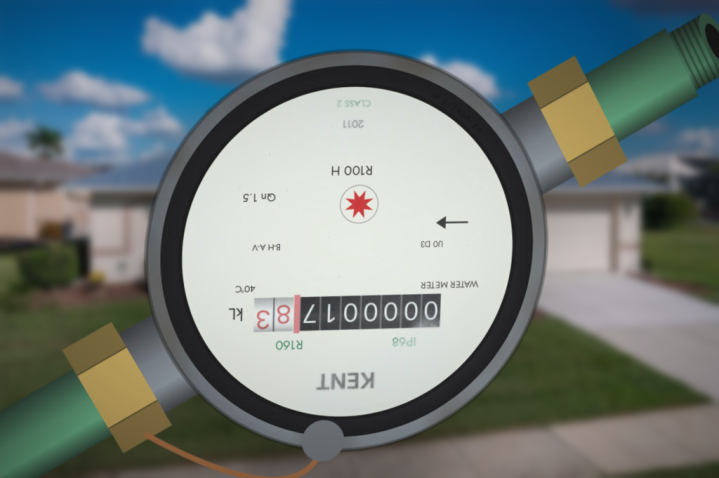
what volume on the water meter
17.83 kL
